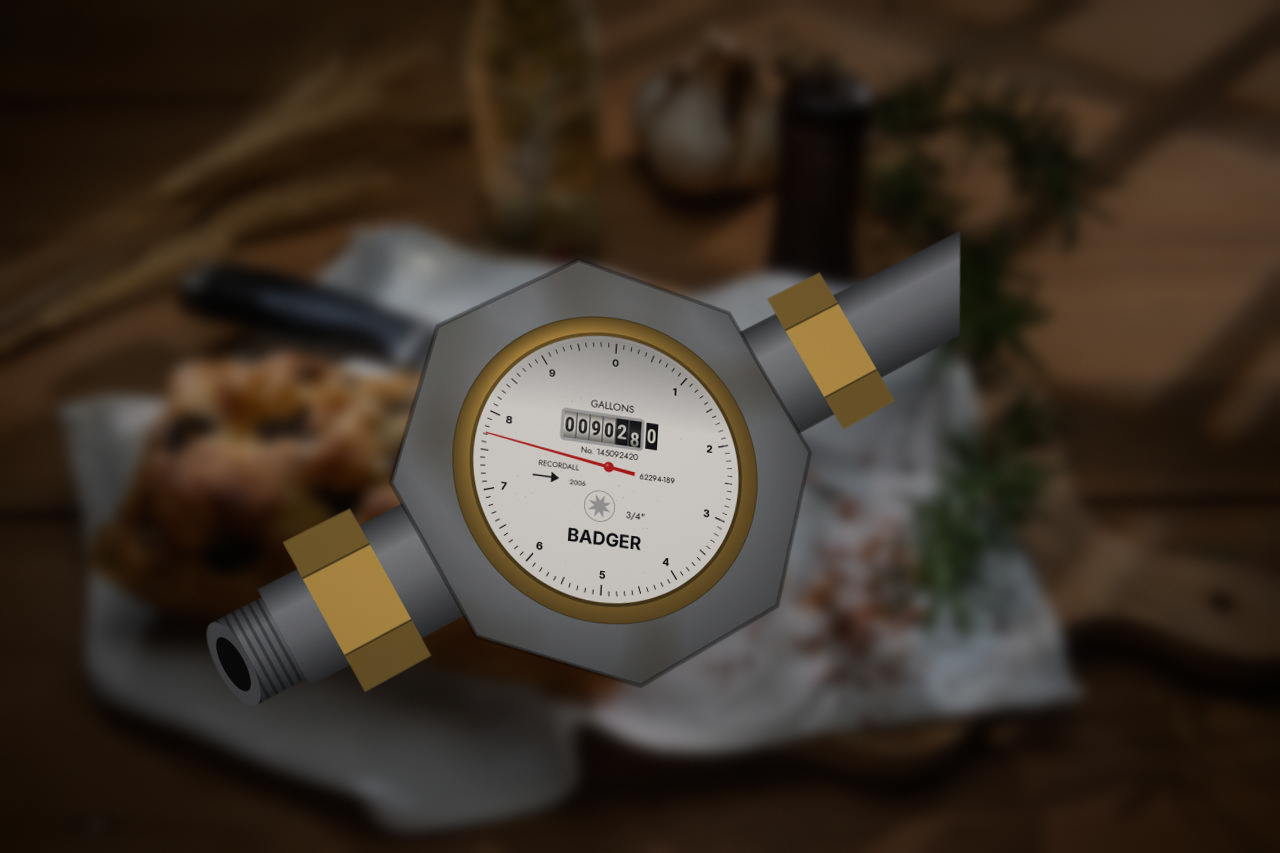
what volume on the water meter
90277.7 gal
